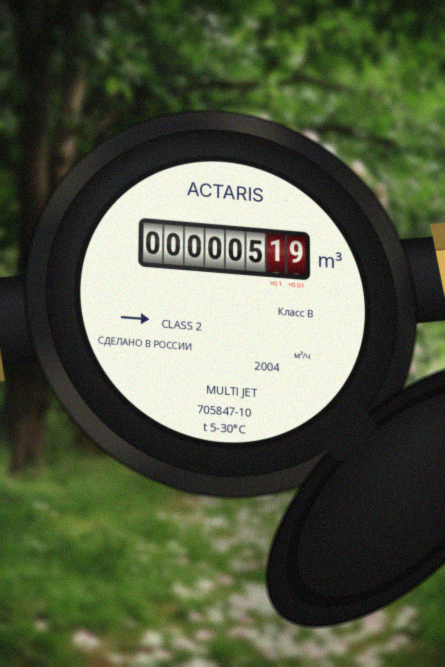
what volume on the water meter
5.19 m³
